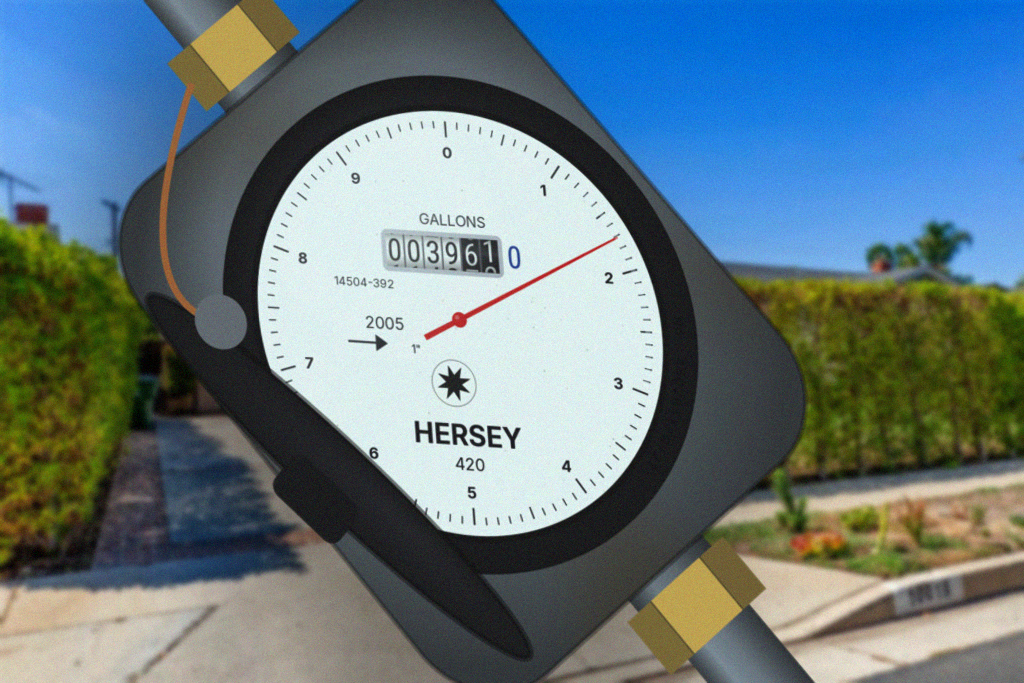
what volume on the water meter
39611.7 gal
